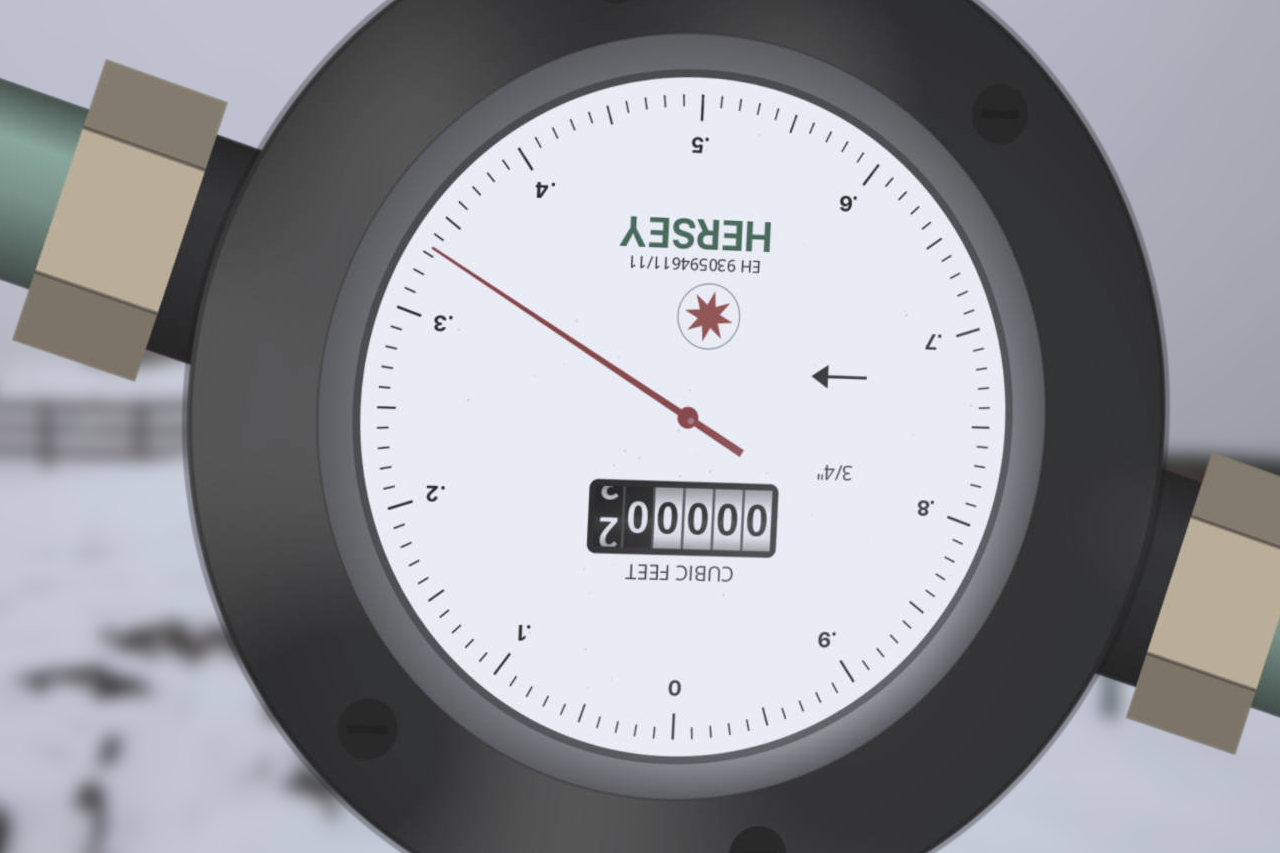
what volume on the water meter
2.33 ft³
